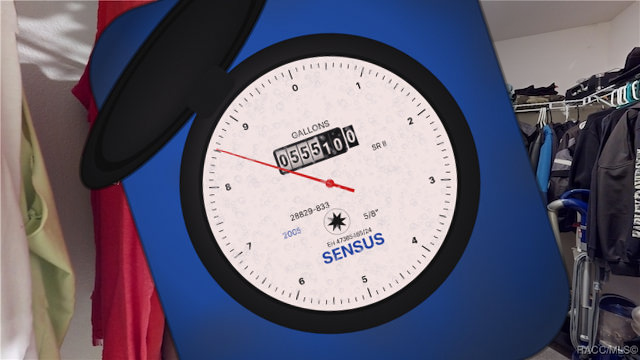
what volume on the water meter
555098.5 gal
